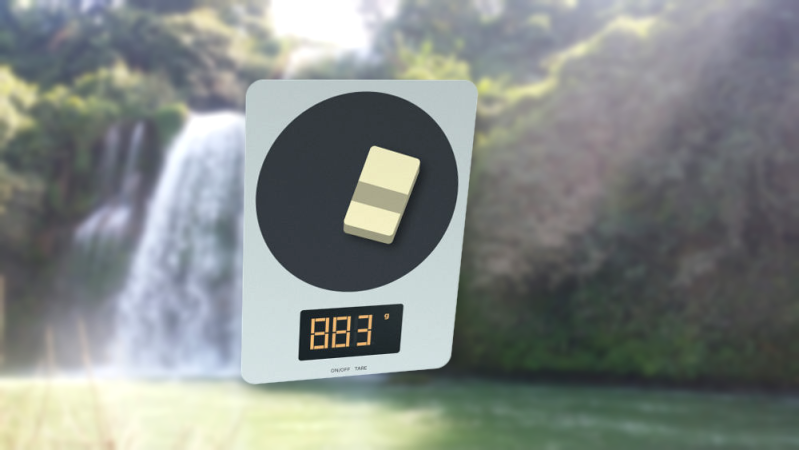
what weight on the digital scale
883 g
